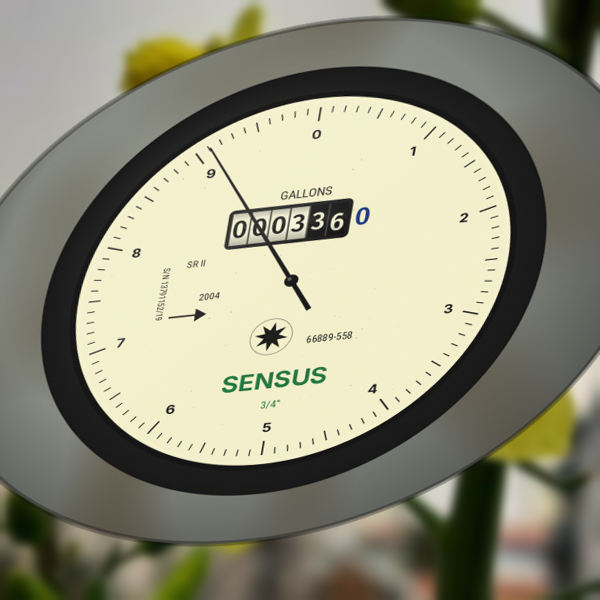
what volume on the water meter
3359.1 gal
